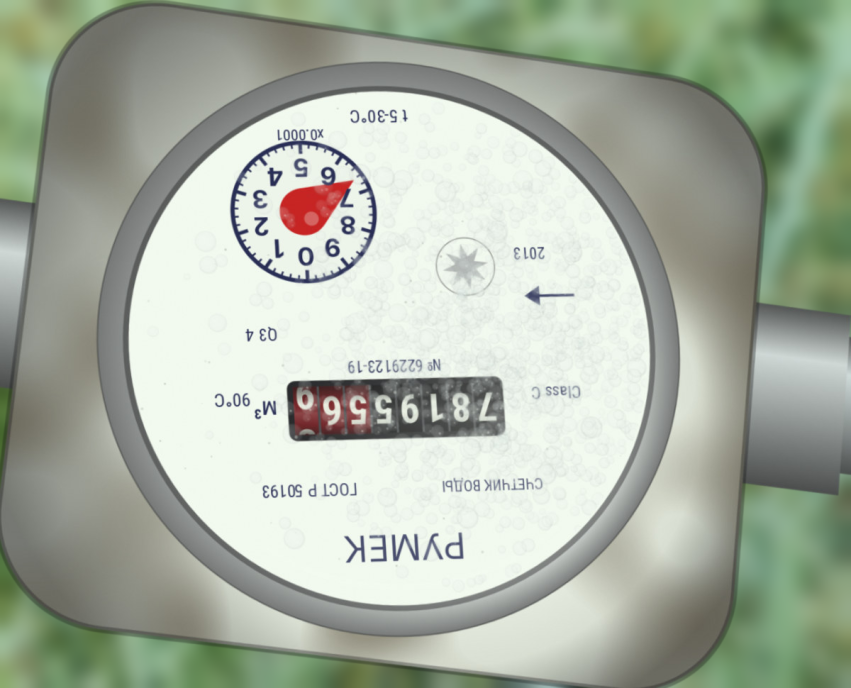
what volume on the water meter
78195.5686 m³
